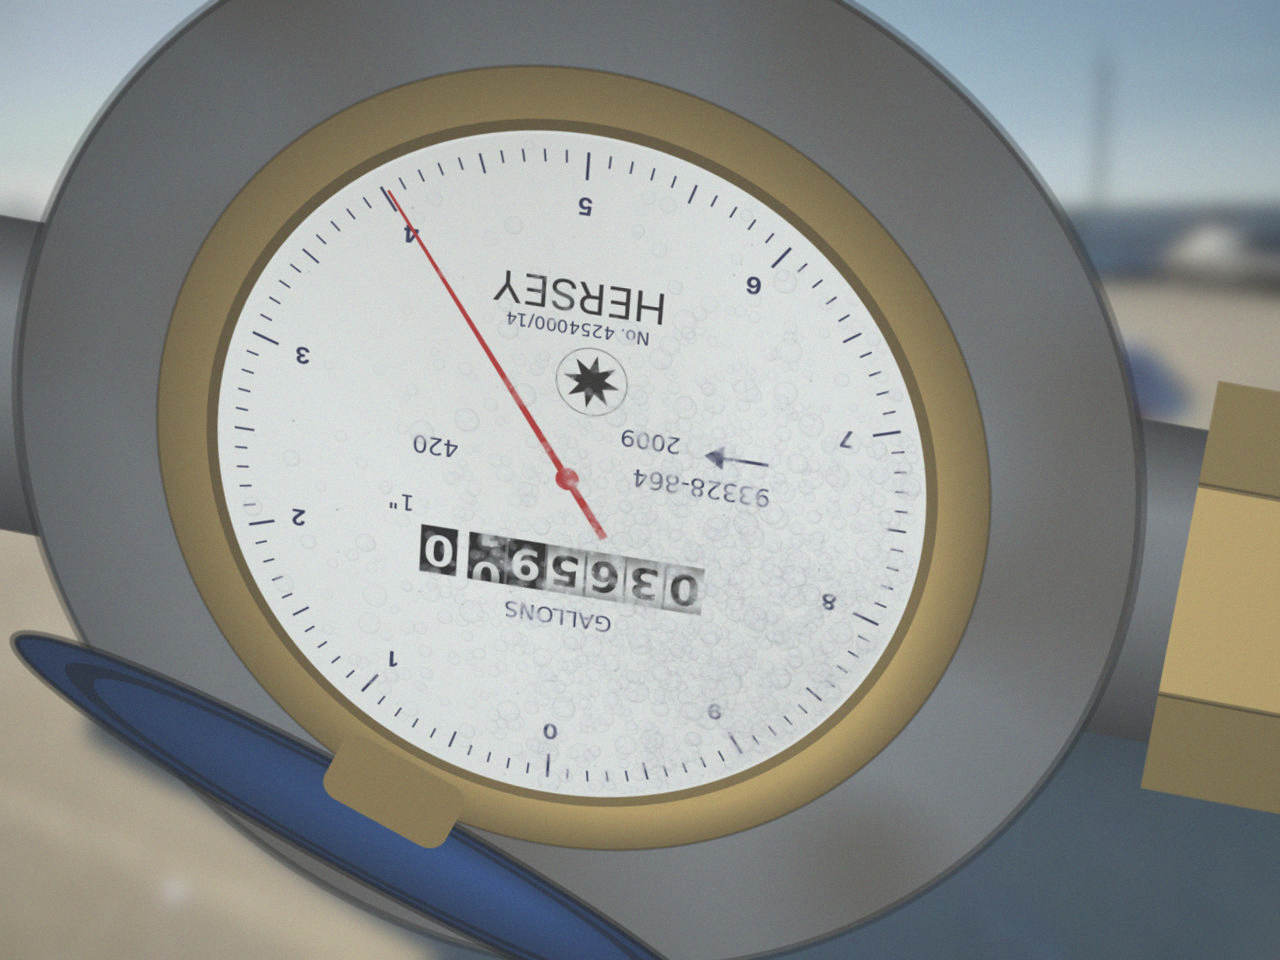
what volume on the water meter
365904.0 gal
